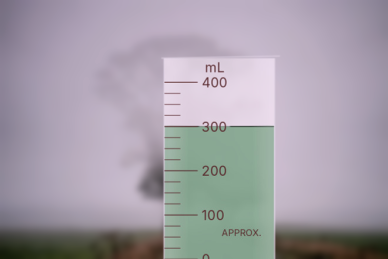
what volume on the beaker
300 mL
